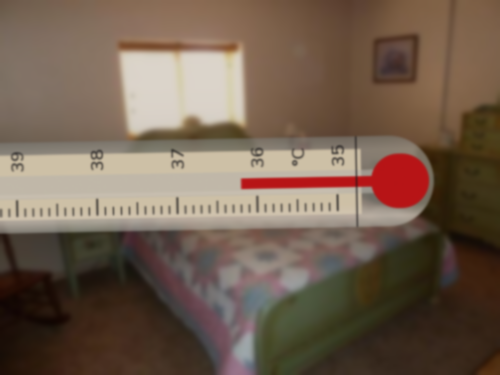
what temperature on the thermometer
36.2 °C
